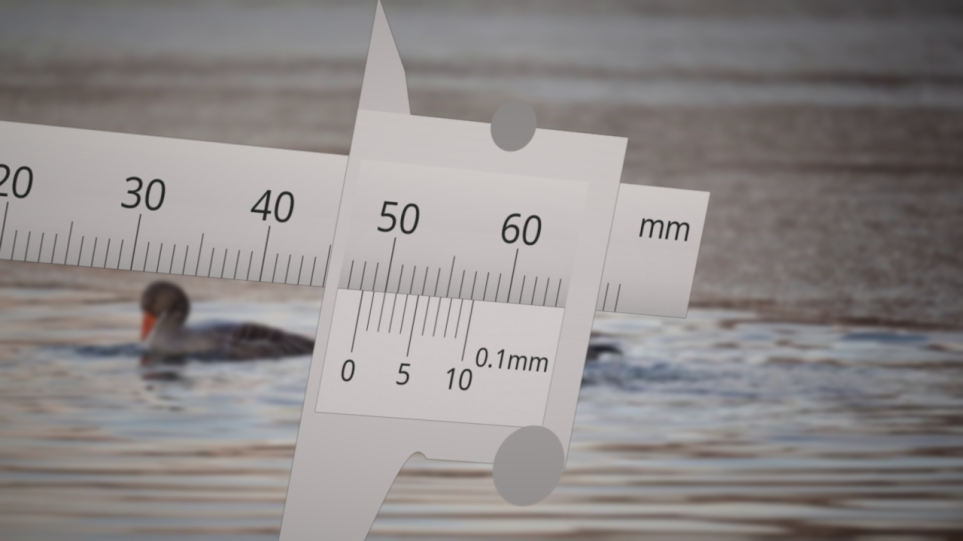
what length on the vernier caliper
48.2 mm
